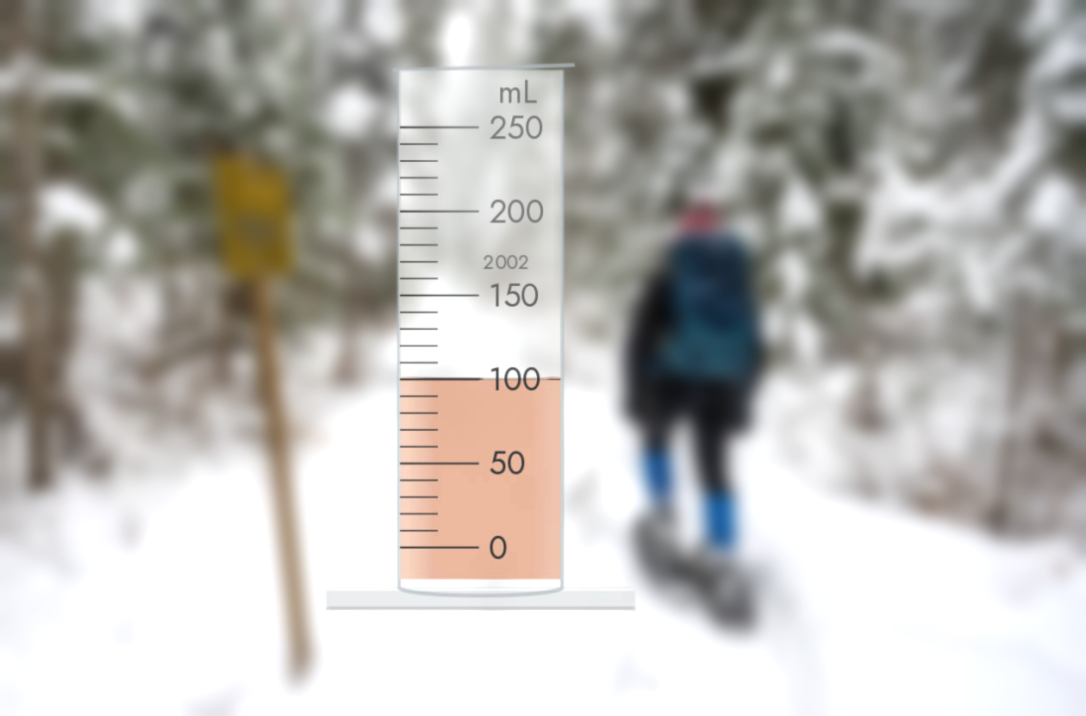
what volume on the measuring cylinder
100 mL
